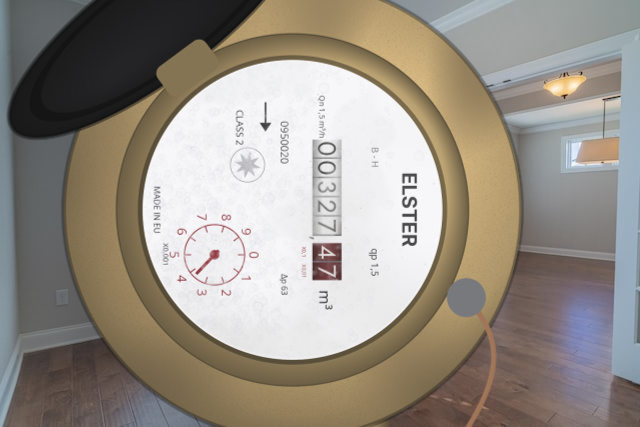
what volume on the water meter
327.473 m³
